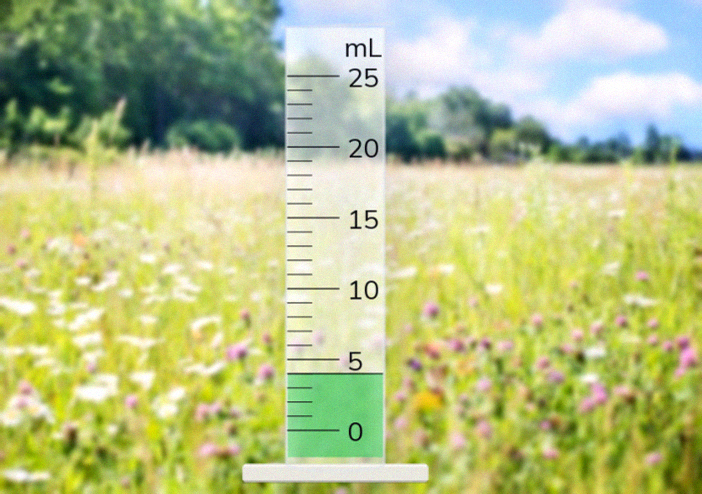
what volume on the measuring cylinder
4 mL
